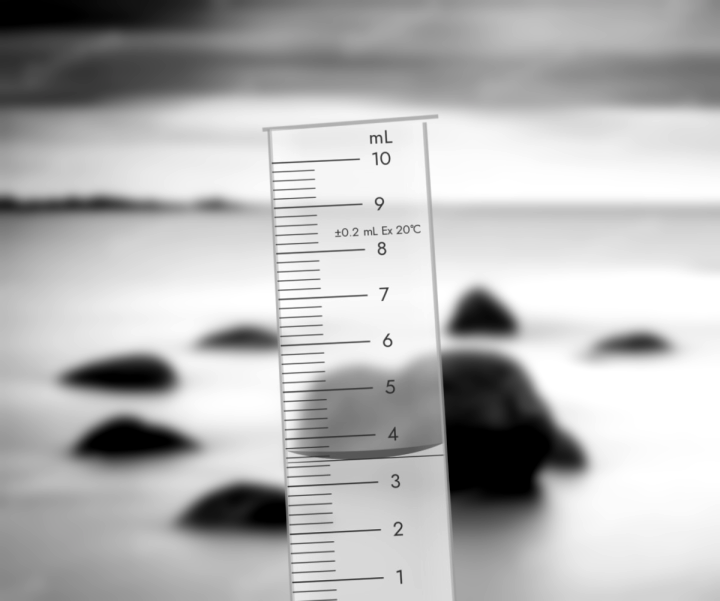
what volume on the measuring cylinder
3.5 mL
